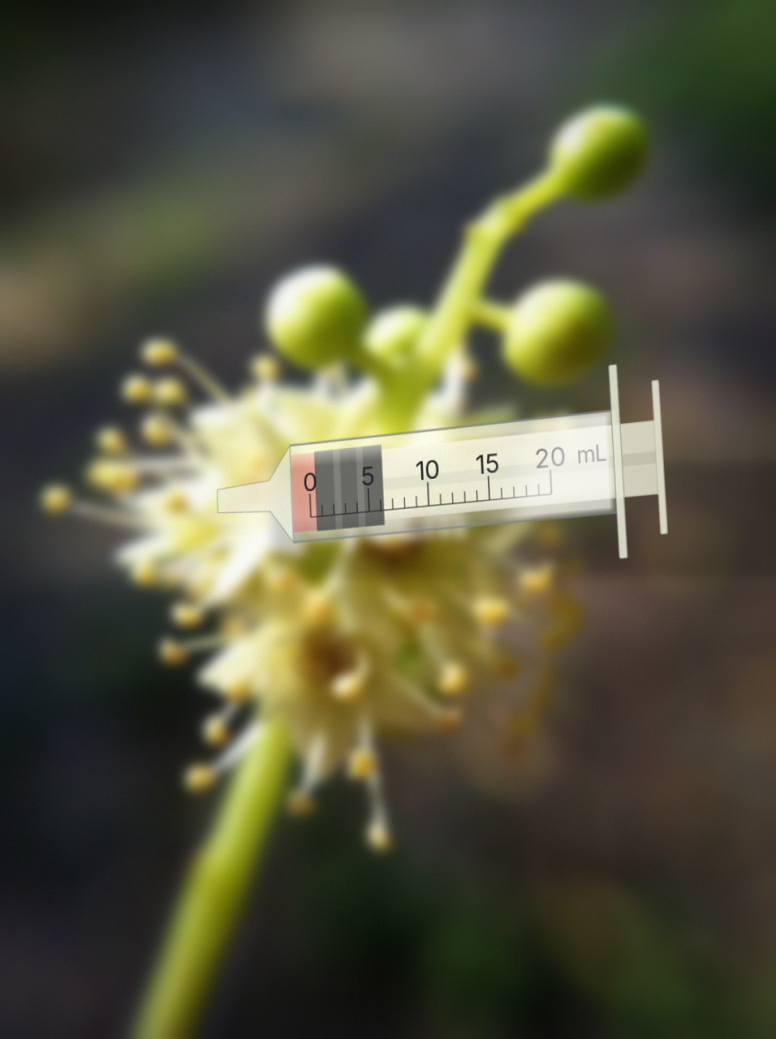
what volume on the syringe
0.5 mL
